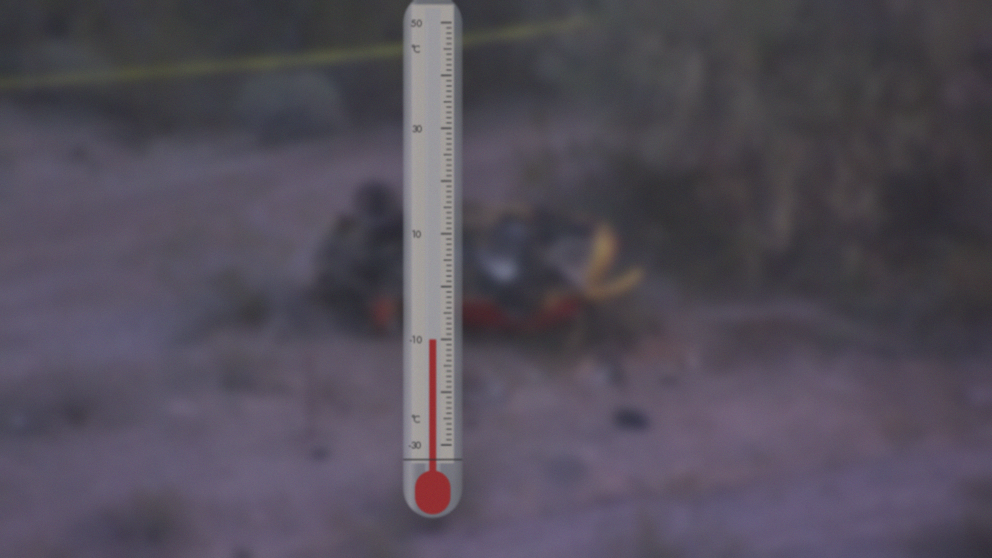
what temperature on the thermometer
-10 °C
